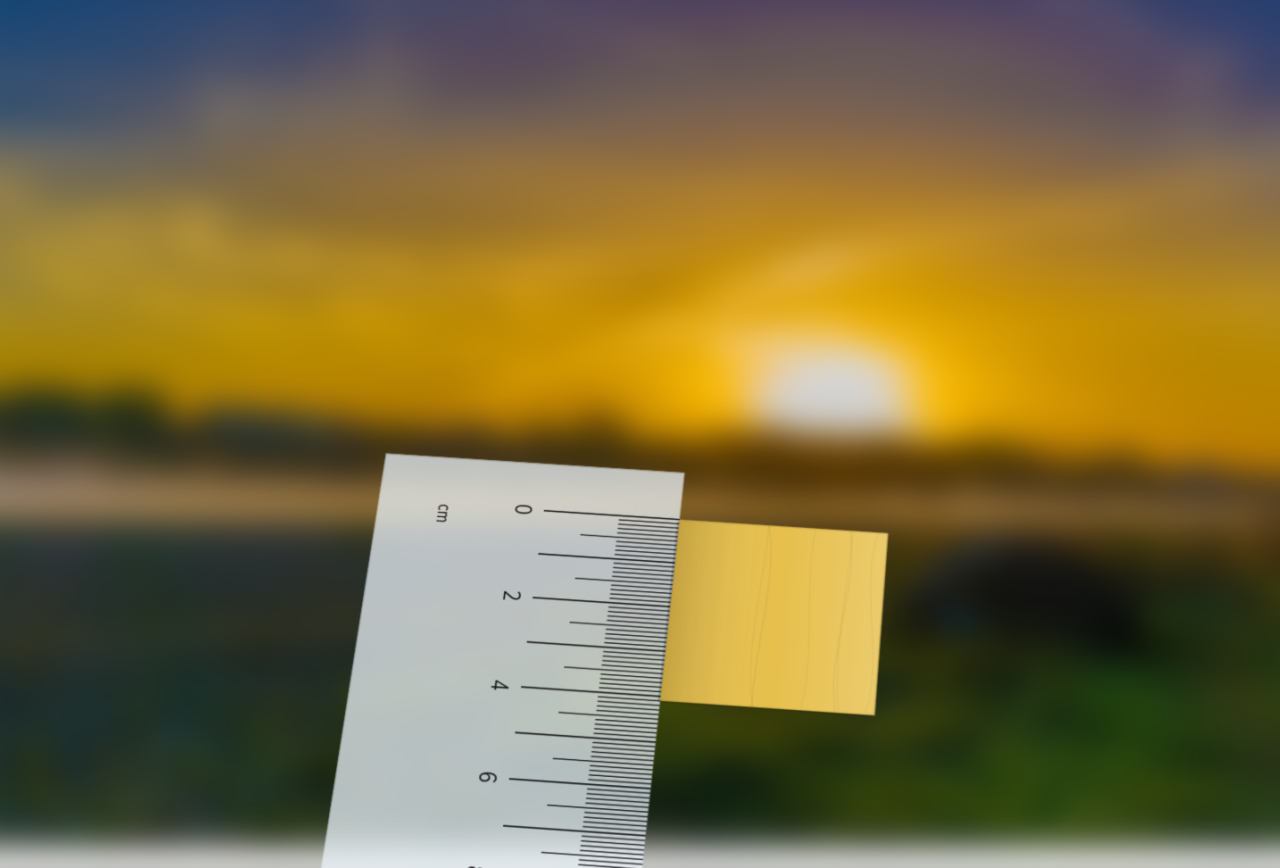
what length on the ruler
4.1 cm
